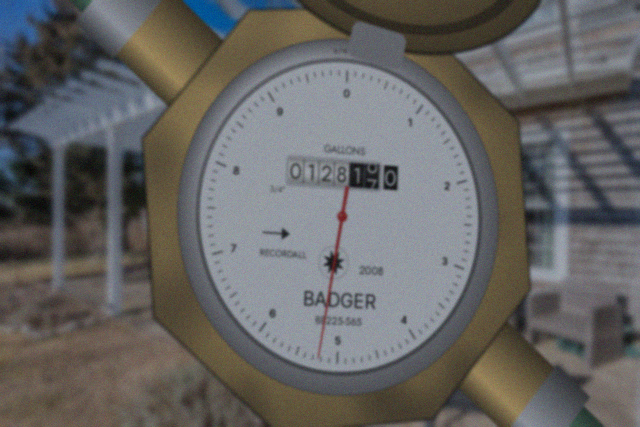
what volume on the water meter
128165.2 gal
